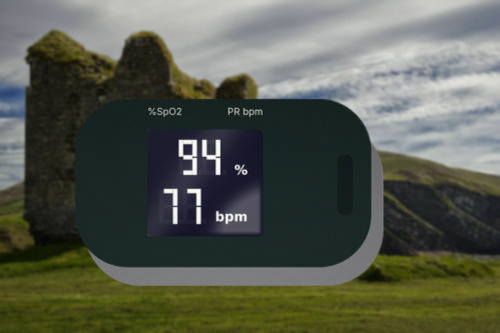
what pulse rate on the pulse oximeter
77 bpm
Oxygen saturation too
94 %
